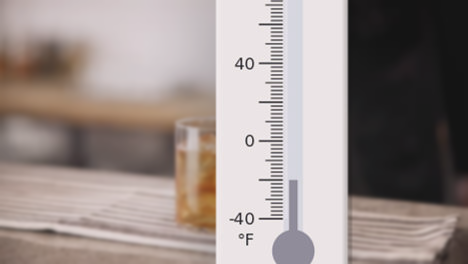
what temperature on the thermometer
-20 °F
